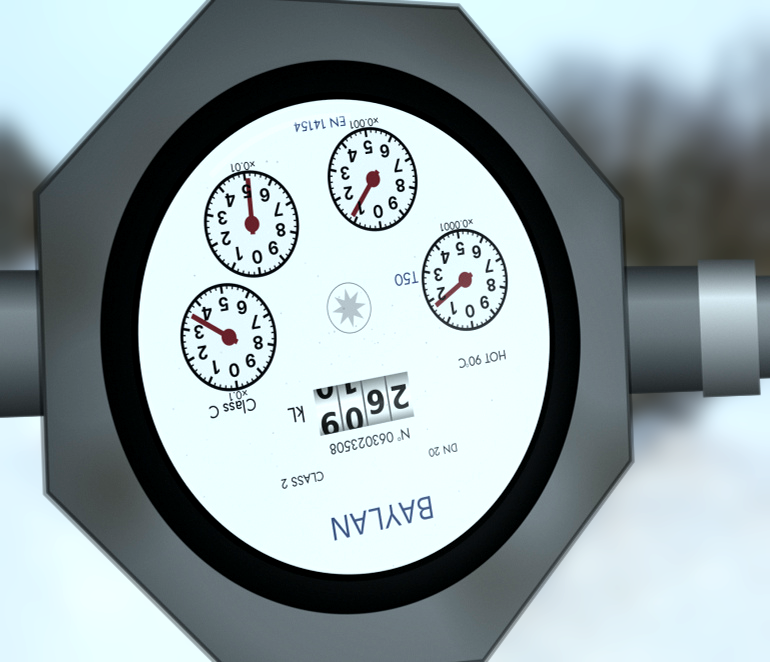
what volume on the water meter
2609.3511 kL
